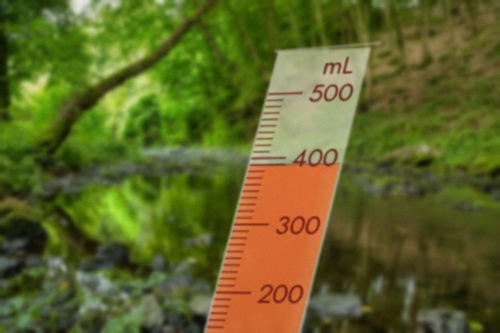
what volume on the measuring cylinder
390 mL
